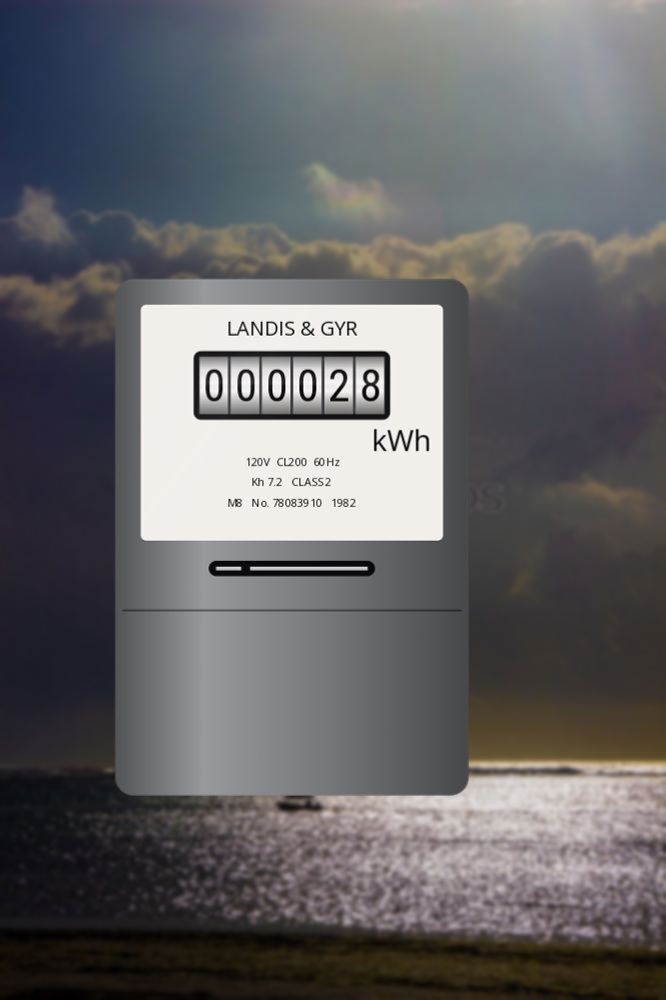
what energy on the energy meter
28 kWh
